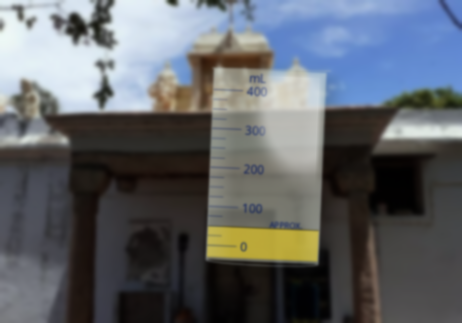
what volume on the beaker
50 mL
